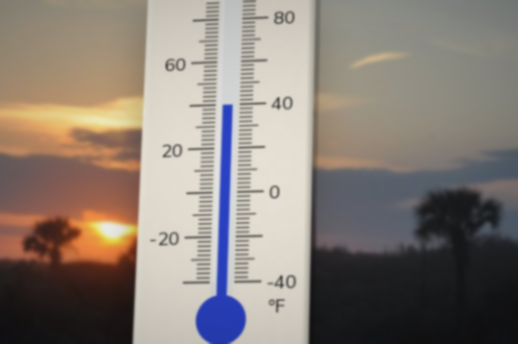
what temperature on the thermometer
40 °F
